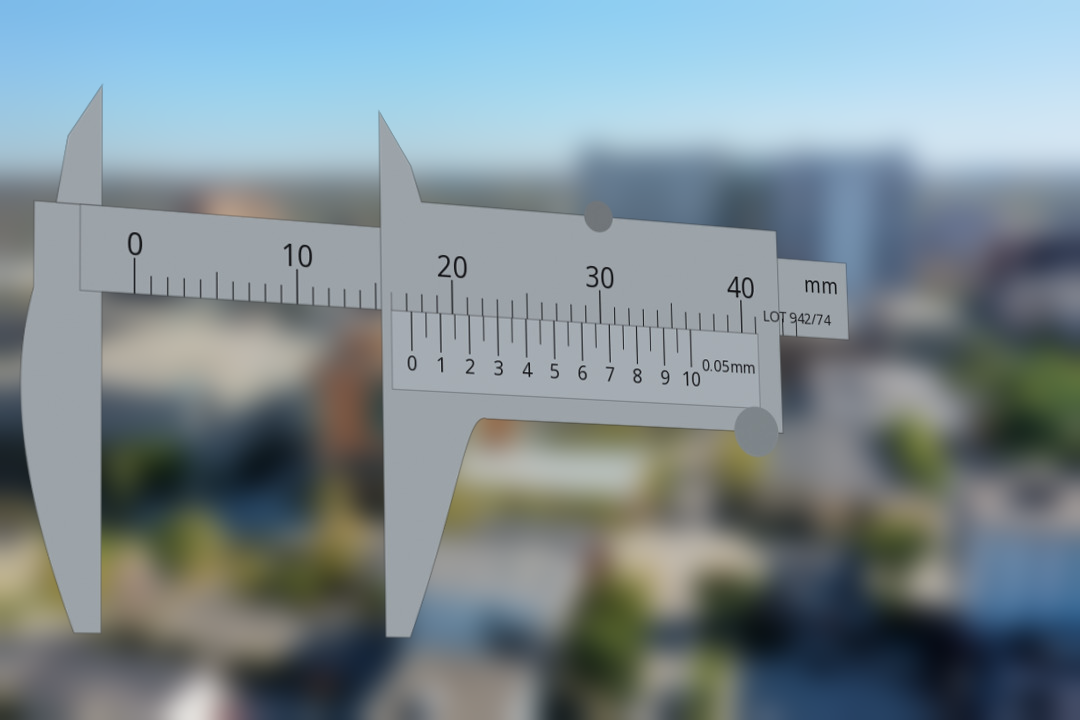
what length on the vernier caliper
17.3 mm
